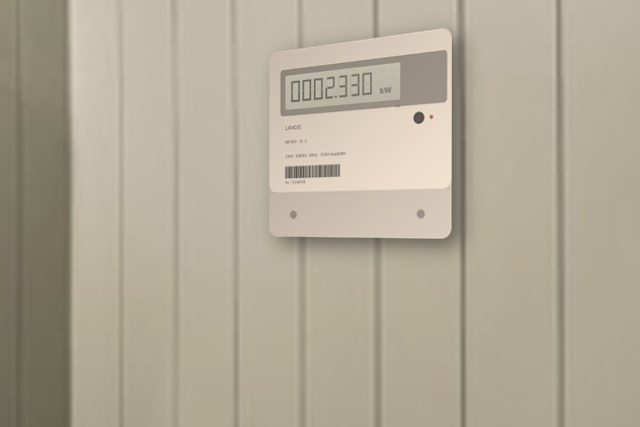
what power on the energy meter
2.330 kW
